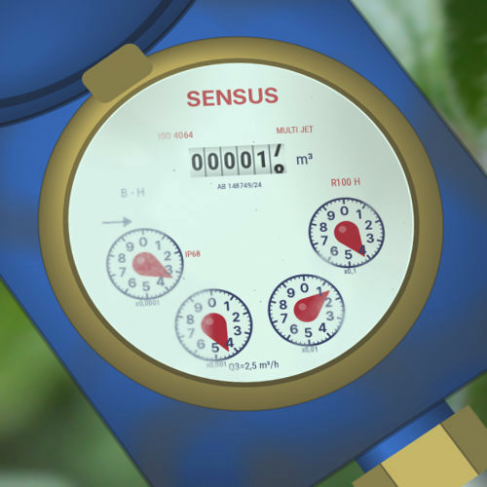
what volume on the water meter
17.4143 m³
